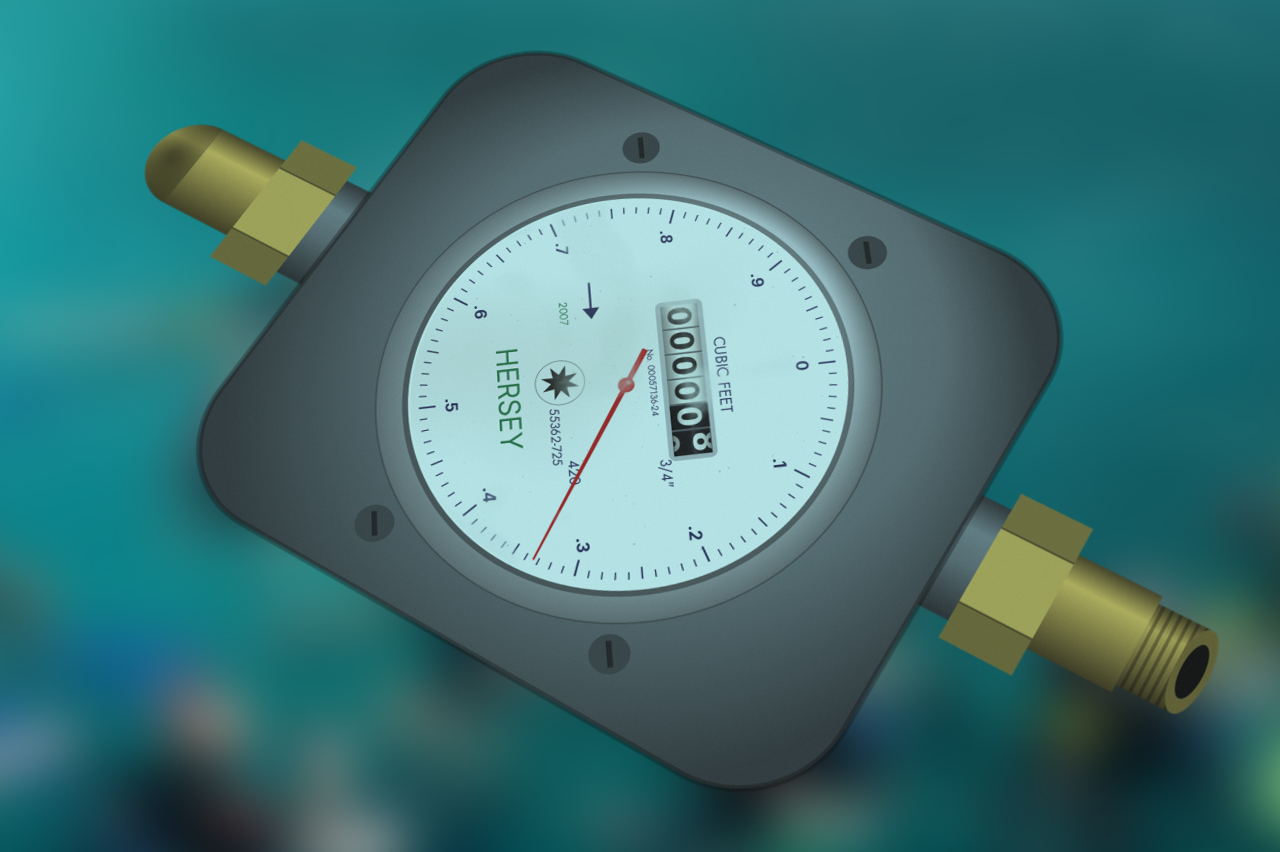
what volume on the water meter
8.33 ft³
